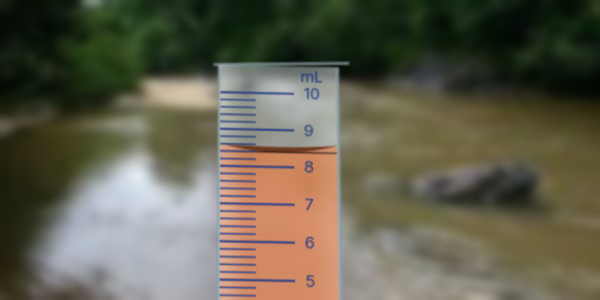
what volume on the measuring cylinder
8.4 mL
